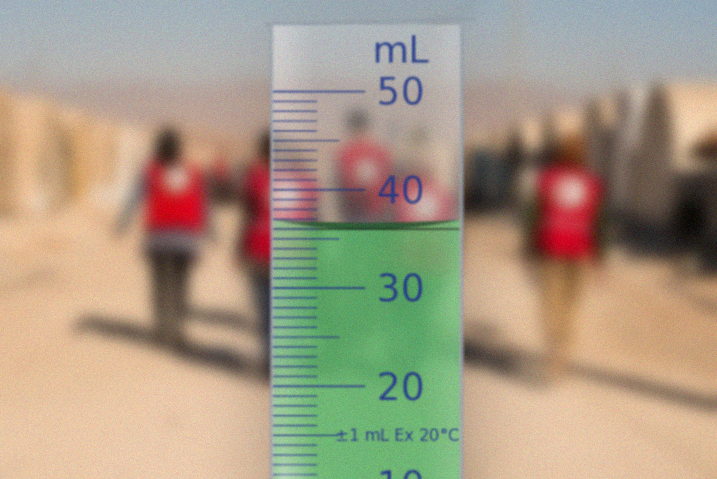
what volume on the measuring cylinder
36 mL
